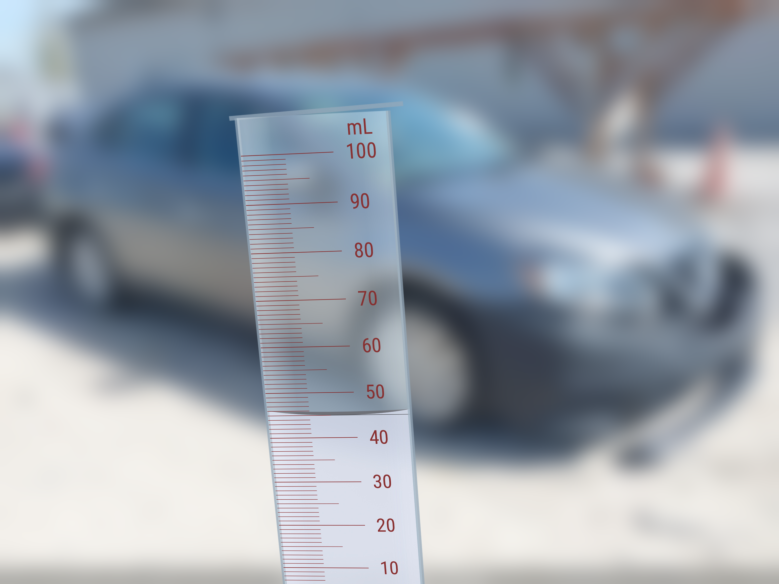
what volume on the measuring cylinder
45 mL
